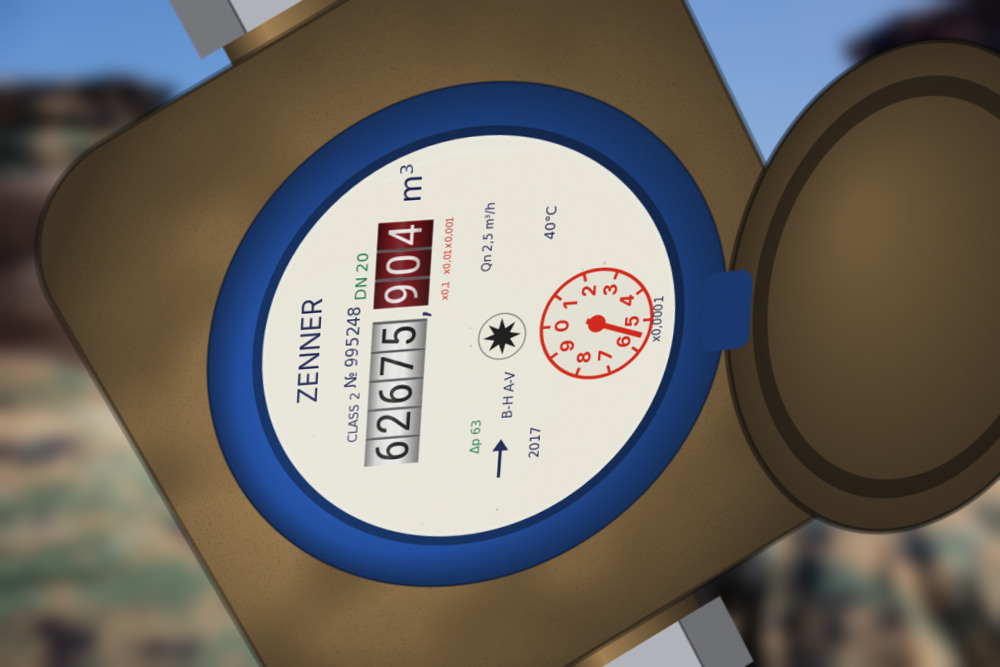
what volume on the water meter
62675.9045 m³
